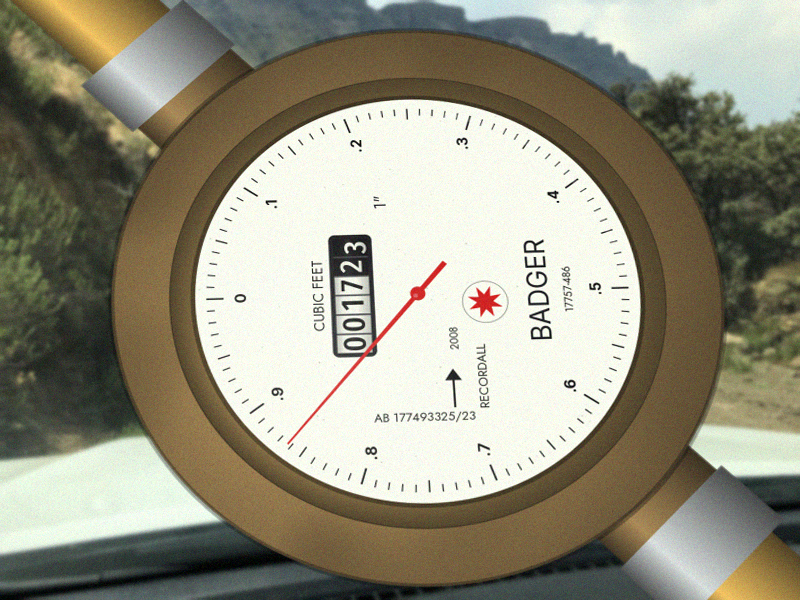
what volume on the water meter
1722.86 ft³
